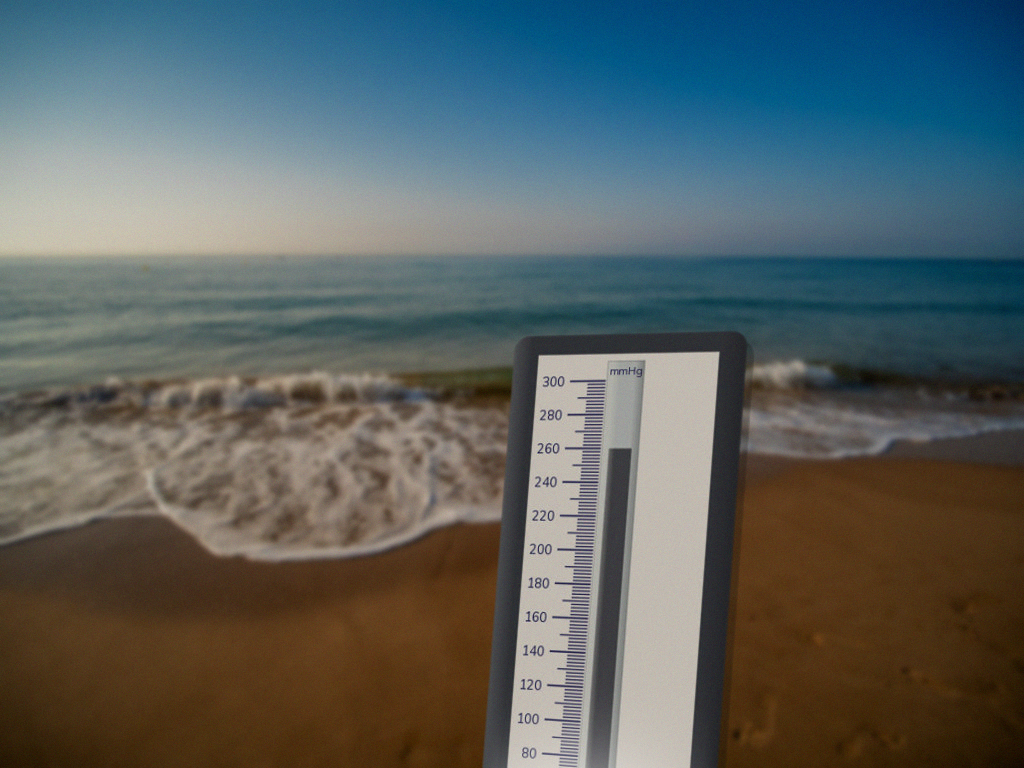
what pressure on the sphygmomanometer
260 mmHg
